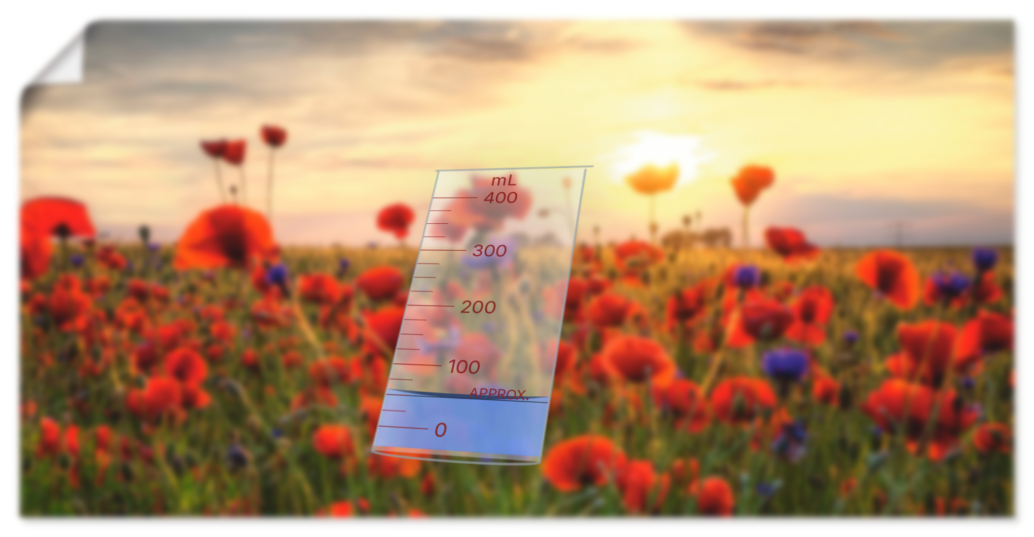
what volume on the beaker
50 mL
